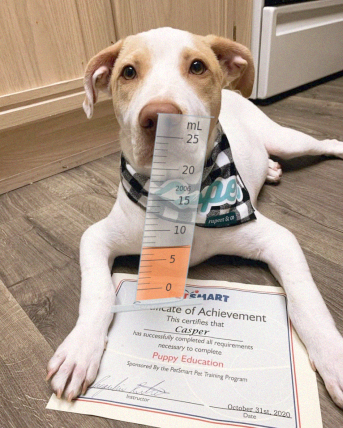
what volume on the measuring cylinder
7 mL
